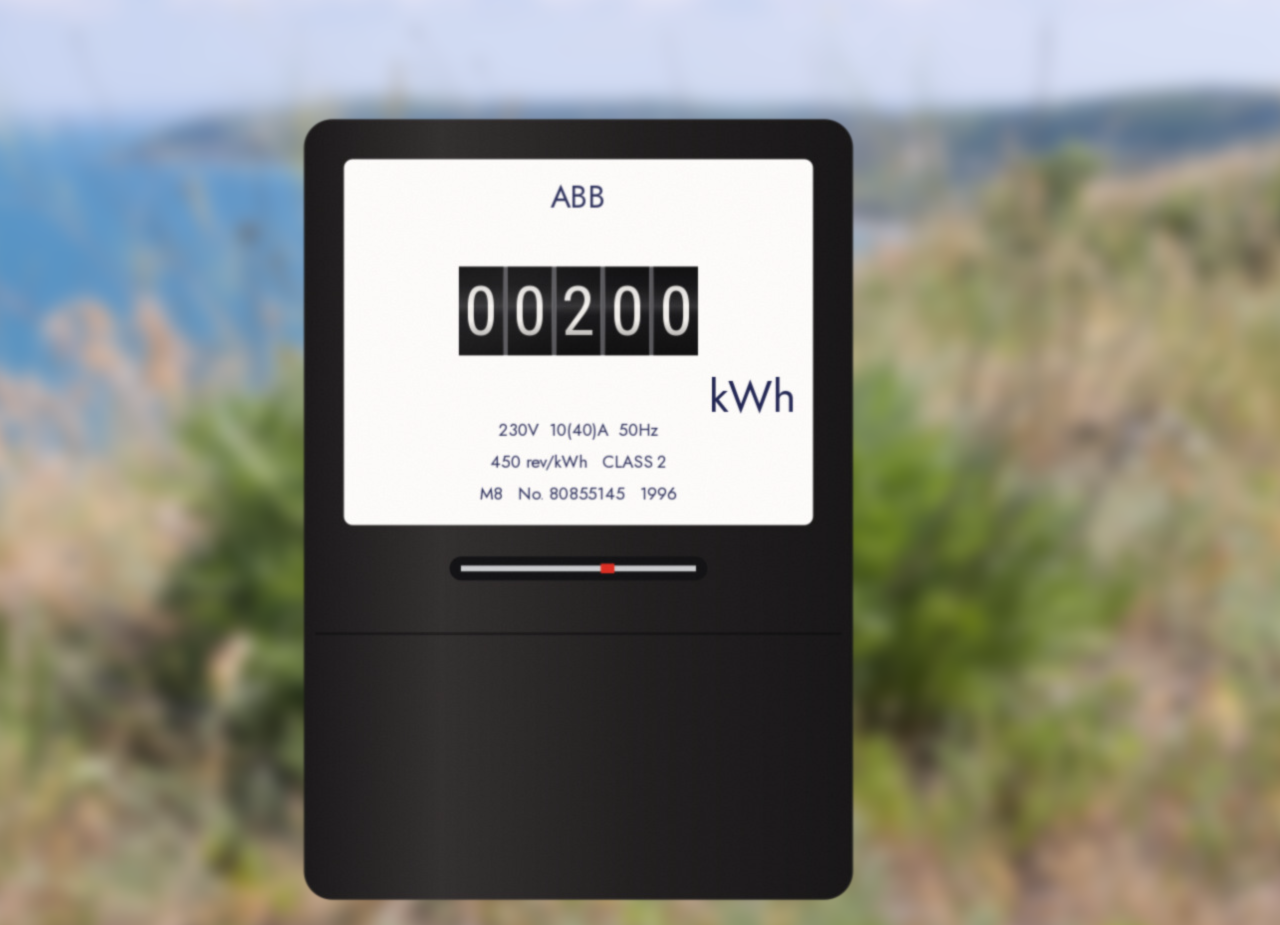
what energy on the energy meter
200 kWh
